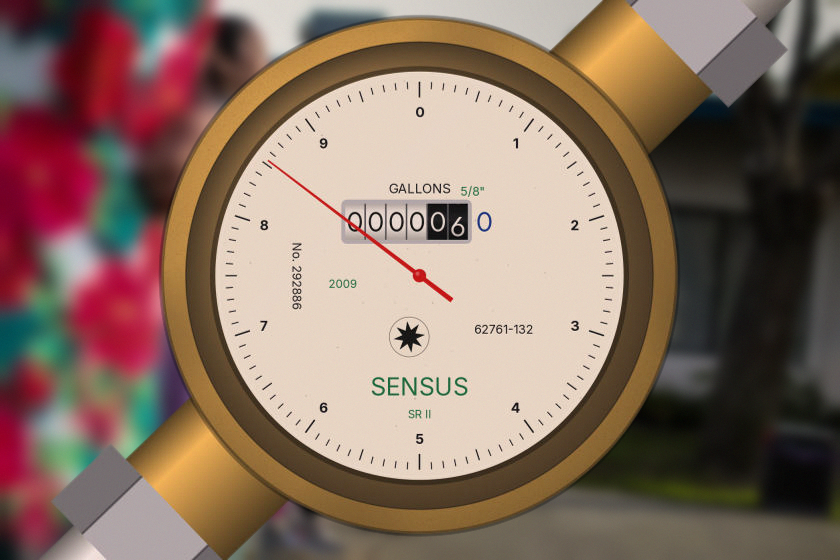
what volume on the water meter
58.5 gal
